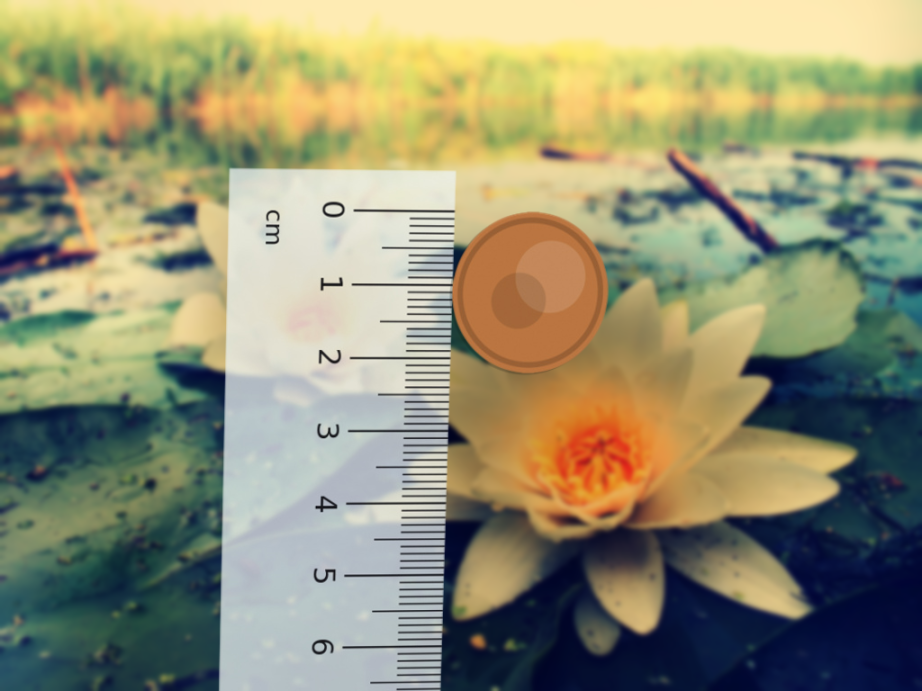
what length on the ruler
2.2 cm
